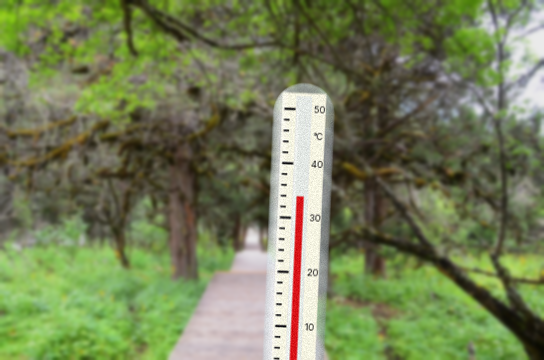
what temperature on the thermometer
34 °C
